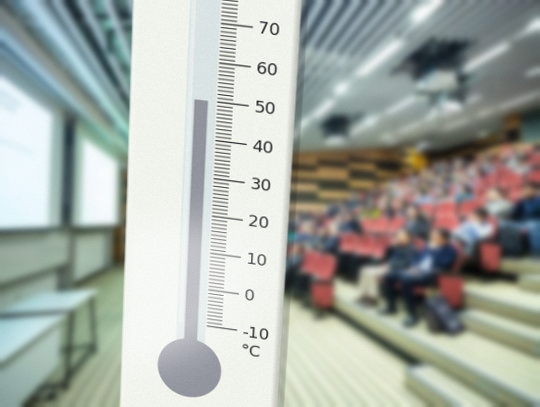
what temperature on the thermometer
50 °C
